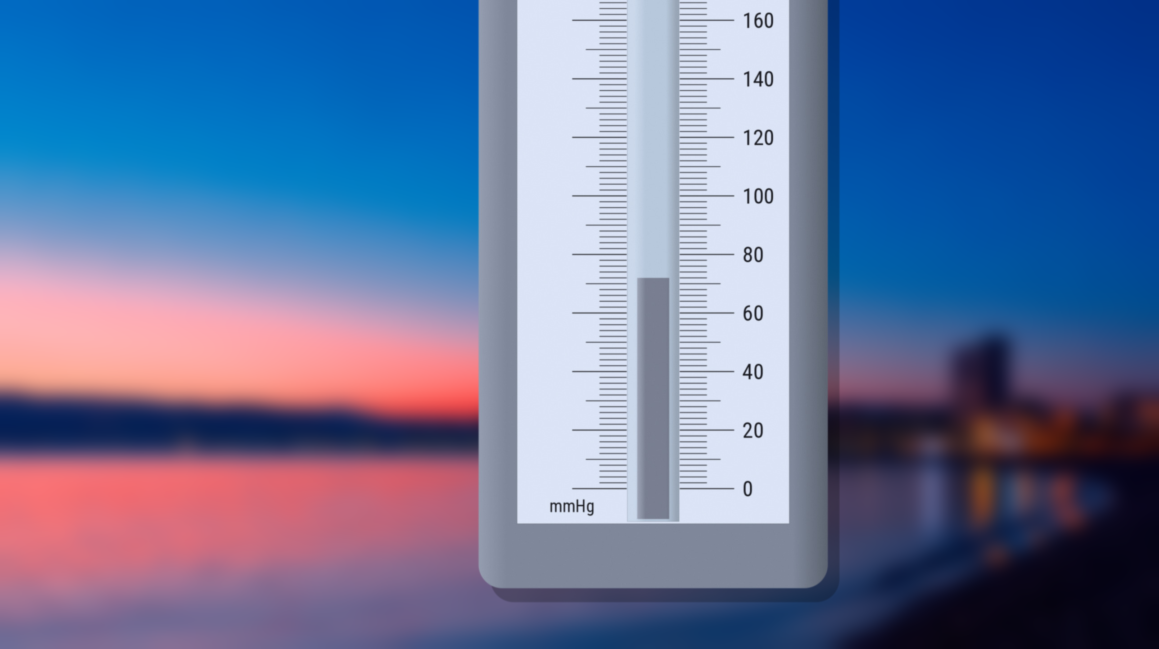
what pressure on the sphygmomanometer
72 mmHg
